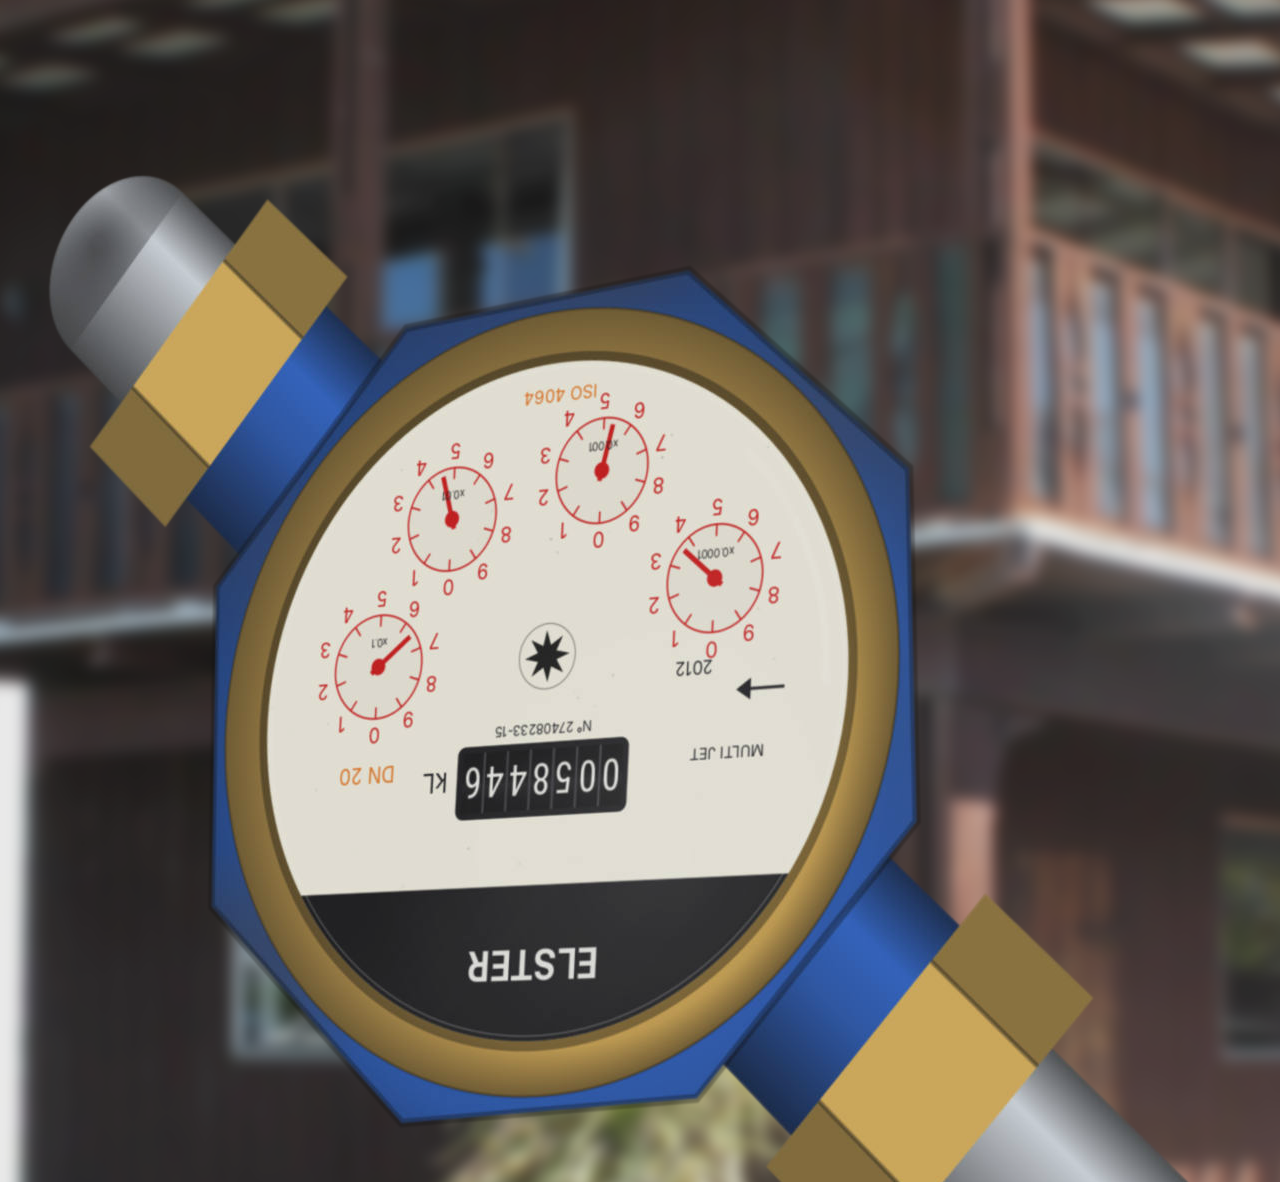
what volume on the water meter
58446.6453 kL
